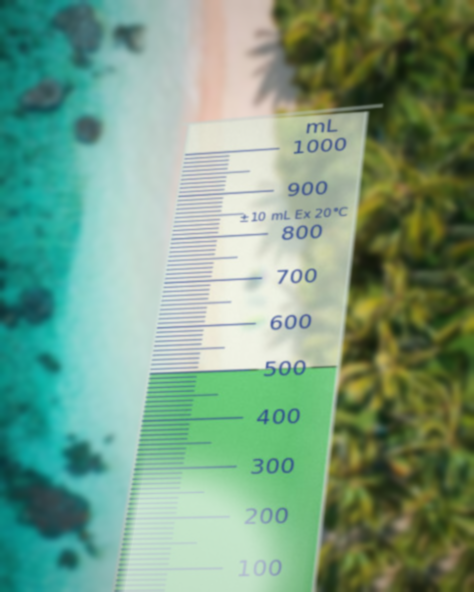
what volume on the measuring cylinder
500 mL
